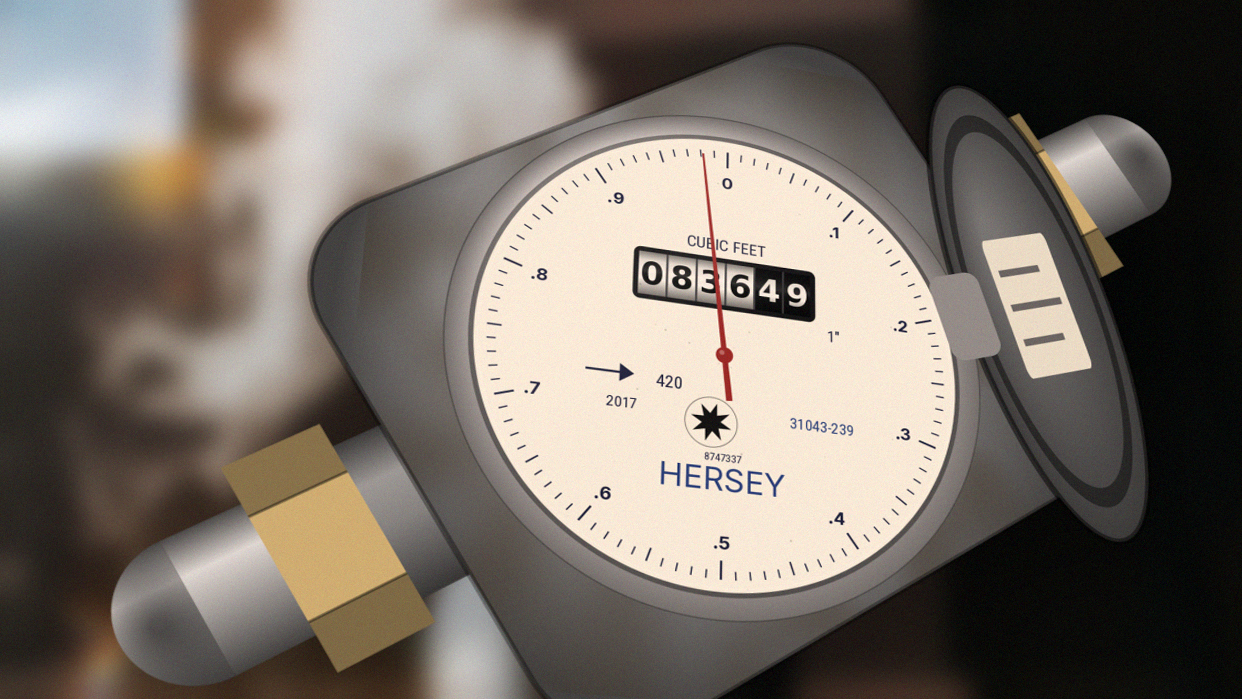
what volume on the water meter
83648.98 ft³
